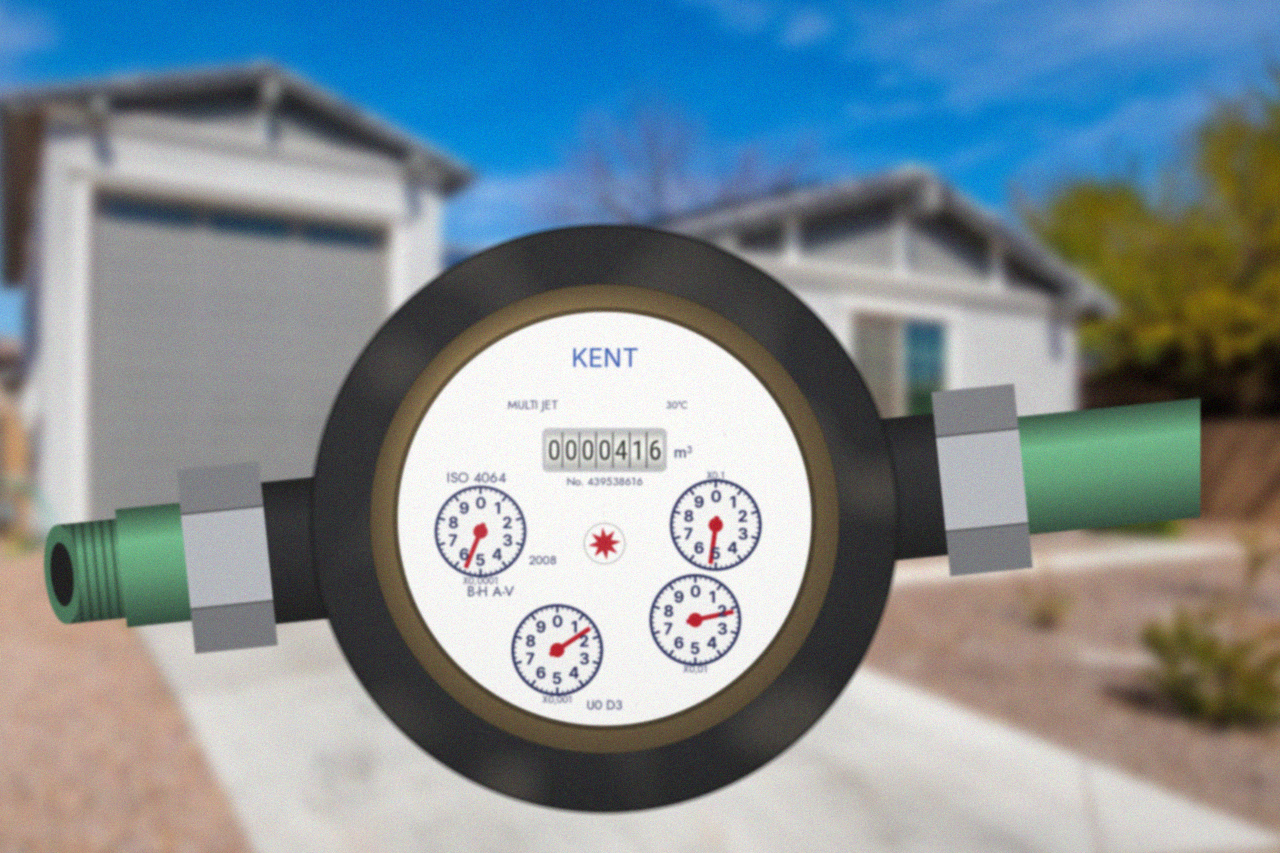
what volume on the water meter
416.5215 m³
